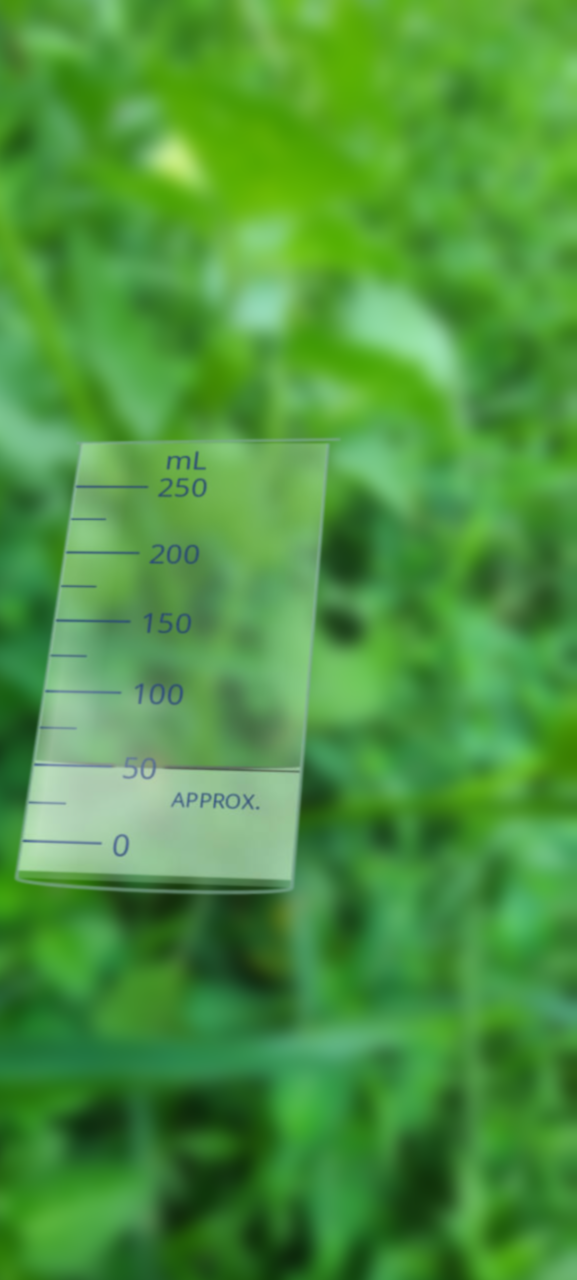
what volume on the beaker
50 mL
